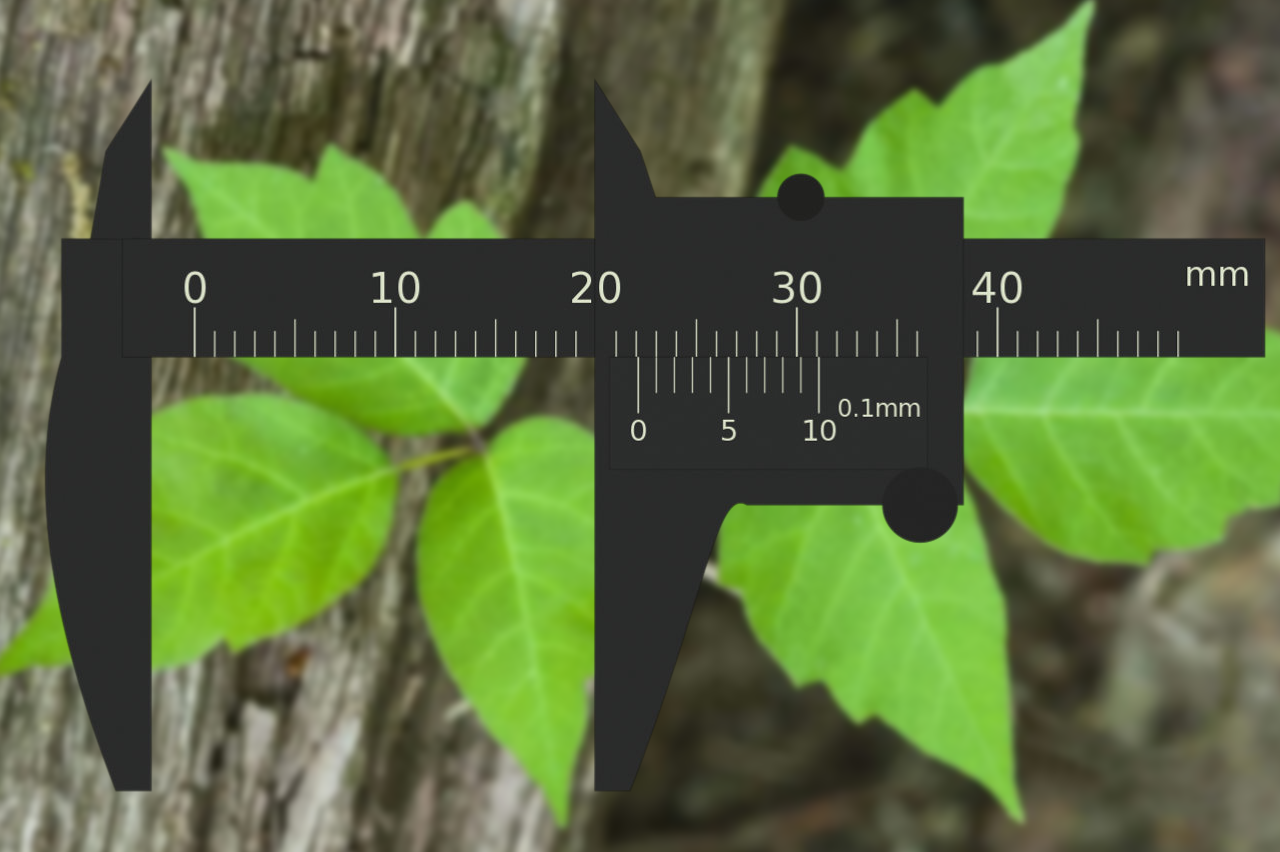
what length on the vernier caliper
22.1 mm
